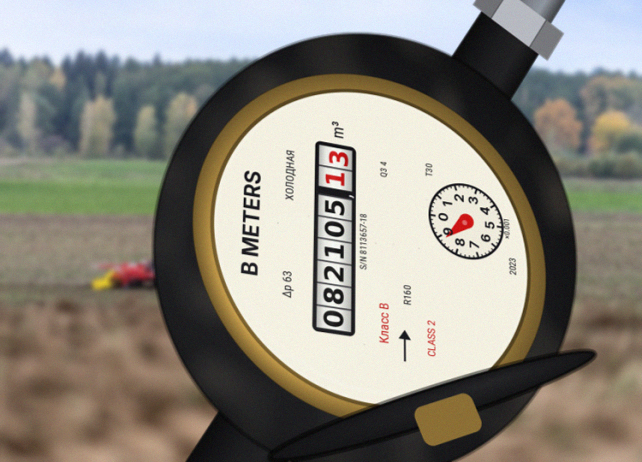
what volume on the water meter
82105.128 m³
